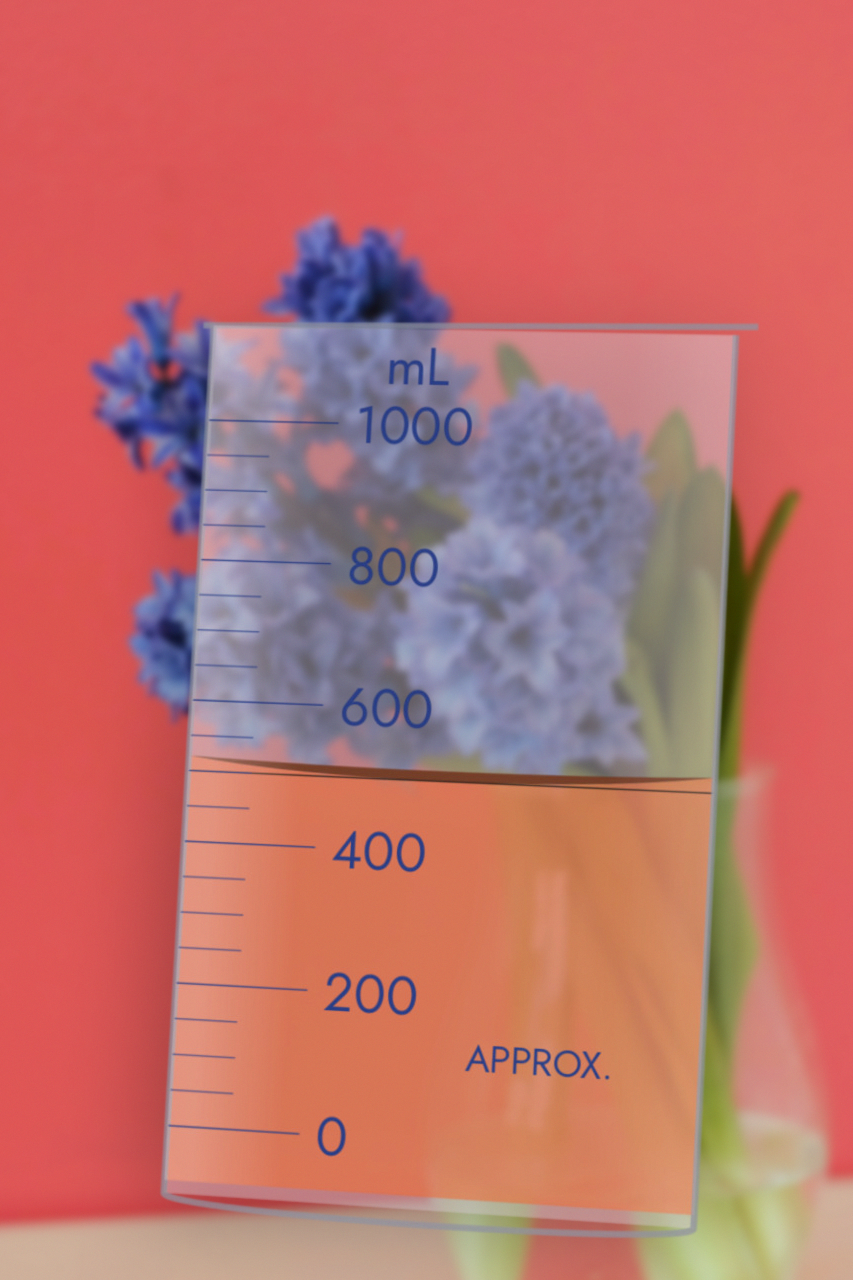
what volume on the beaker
500 mL
